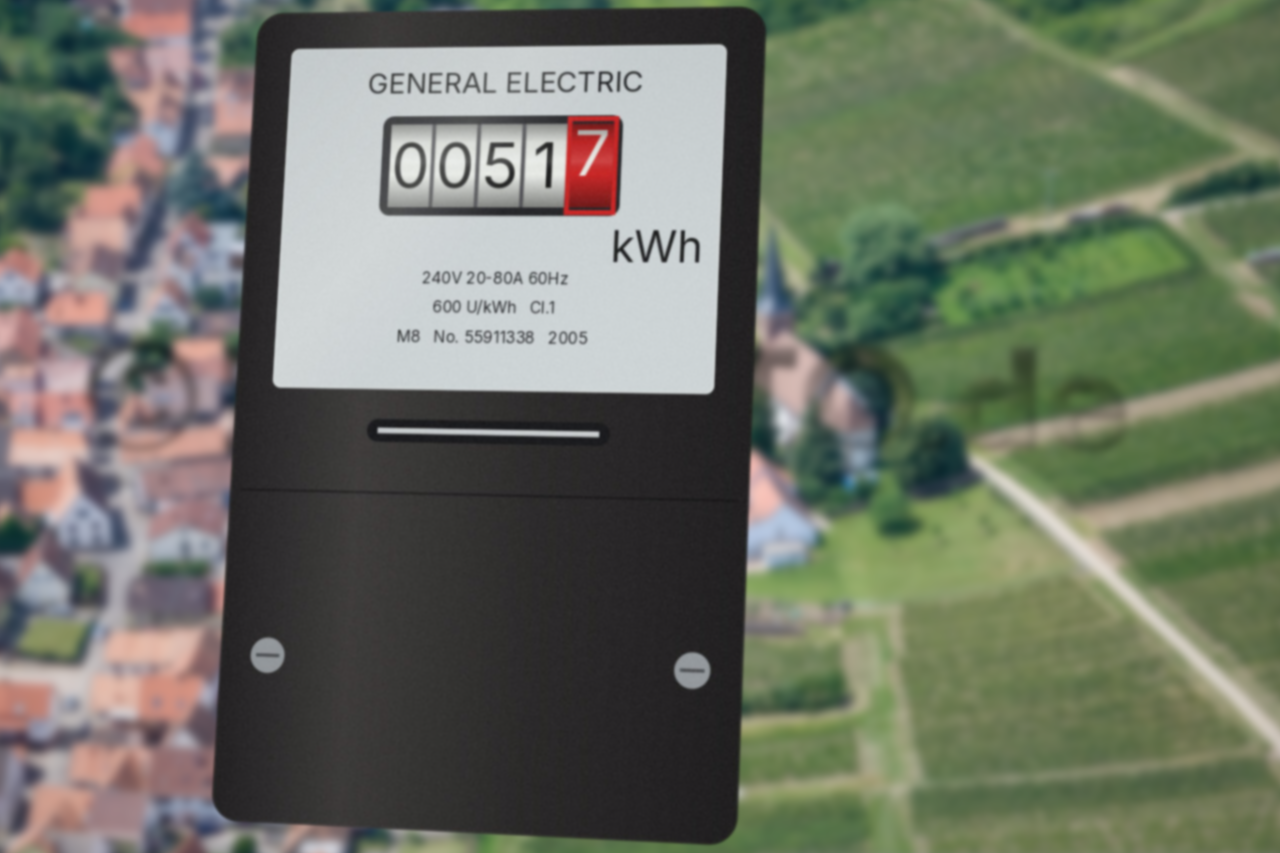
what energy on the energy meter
51.7 kWh
